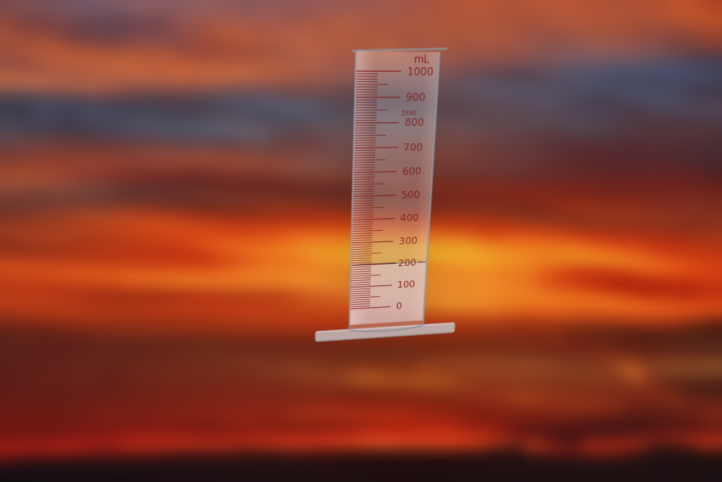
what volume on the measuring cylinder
200 mL
